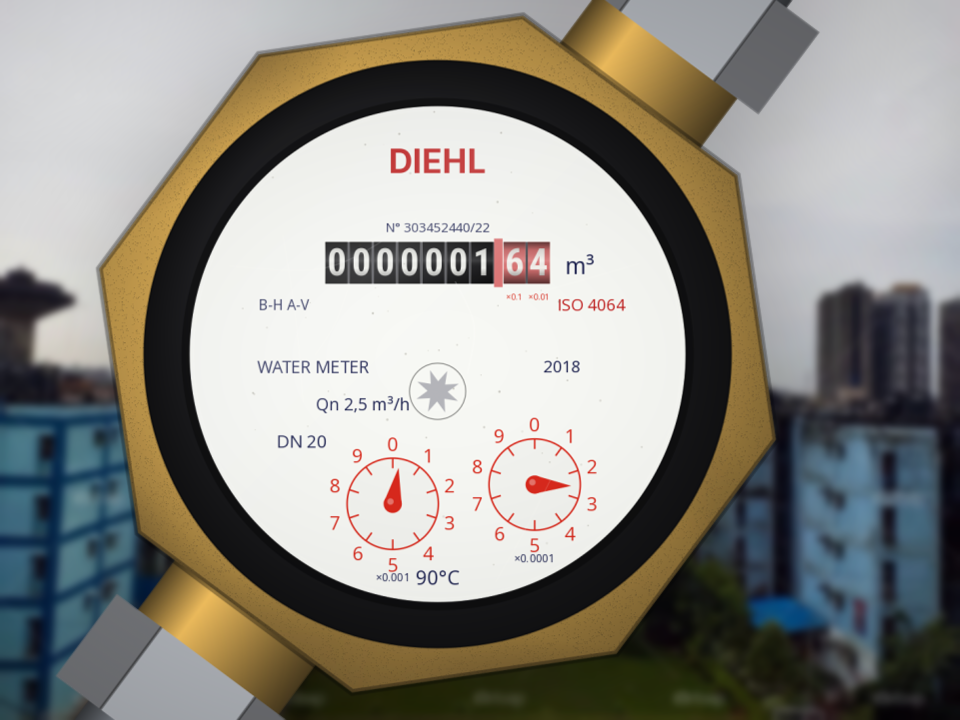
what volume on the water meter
1.6402 m³
